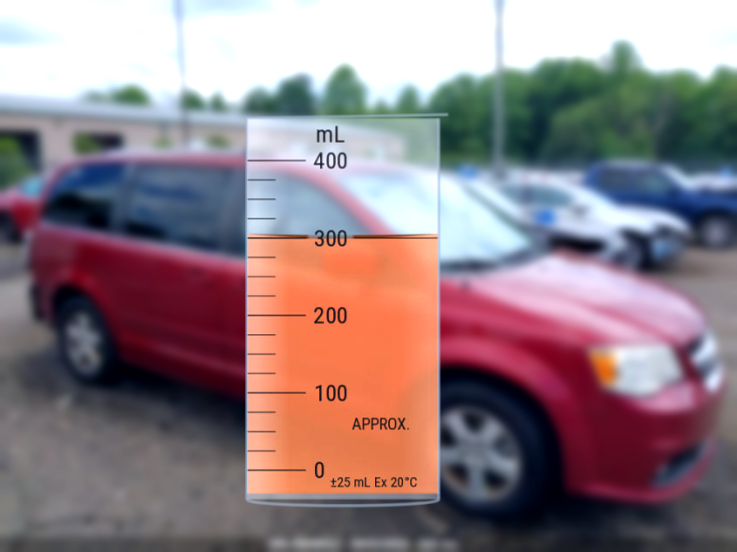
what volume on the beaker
300 mL
